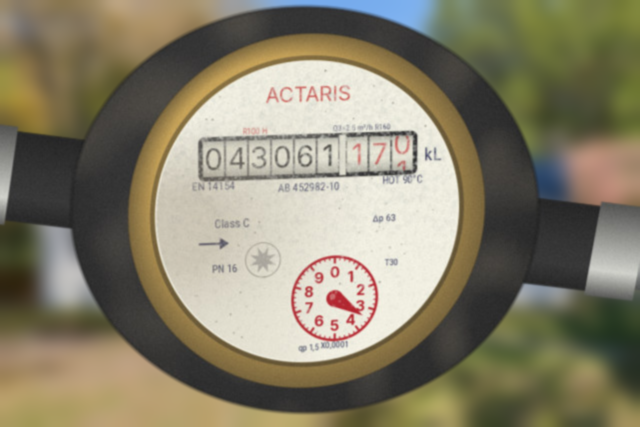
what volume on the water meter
43061.1703 kL
